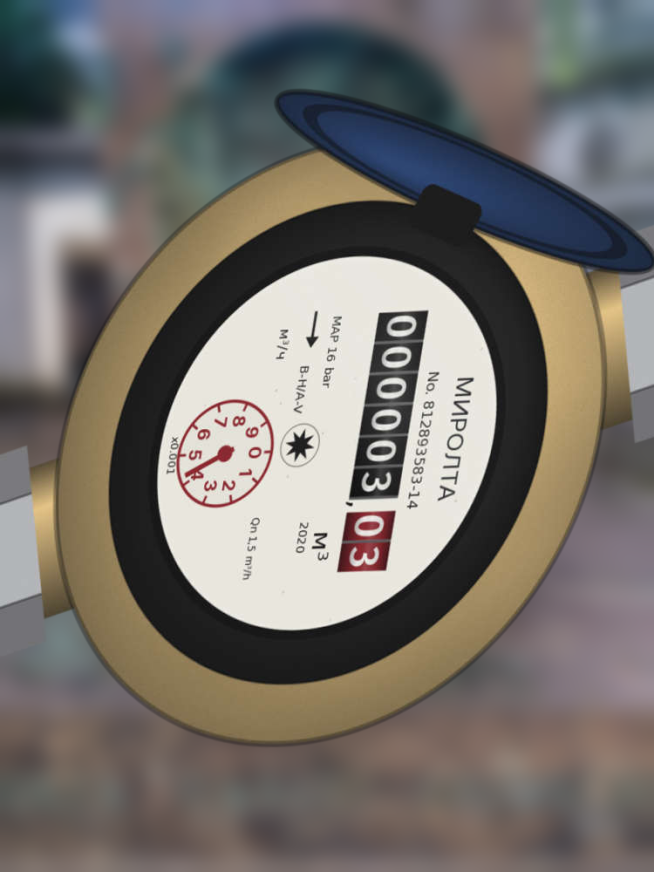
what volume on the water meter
3.034 m³
